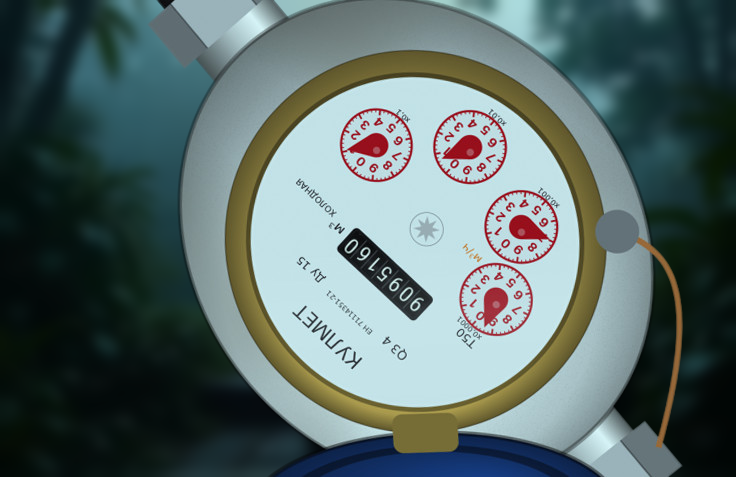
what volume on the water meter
9095160.1069 m³
